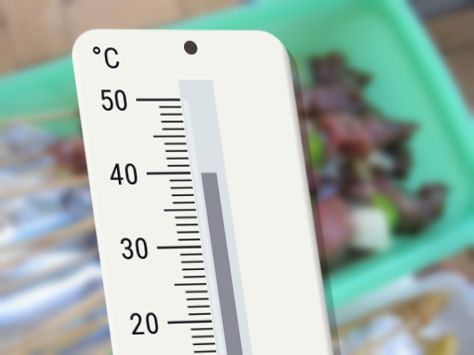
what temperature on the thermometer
40 °C
